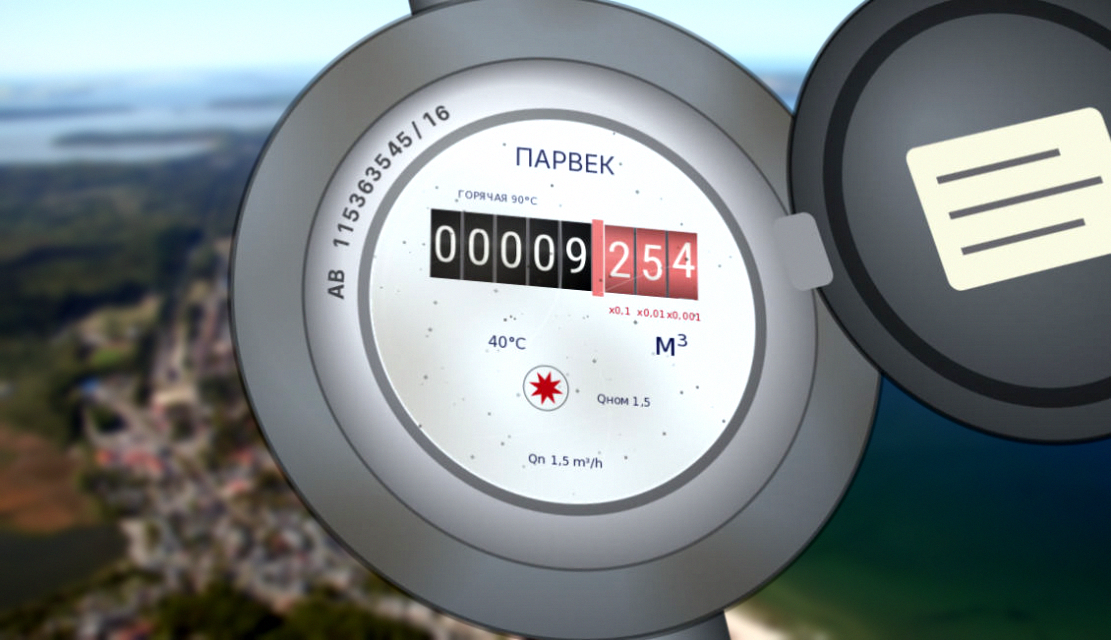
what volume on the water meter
9.254 m³
